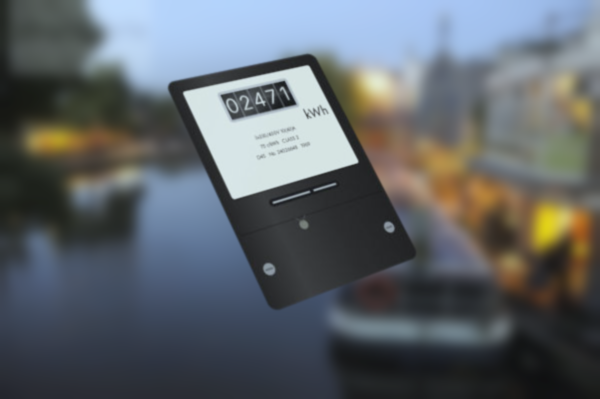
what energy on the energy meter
2471 kWh
